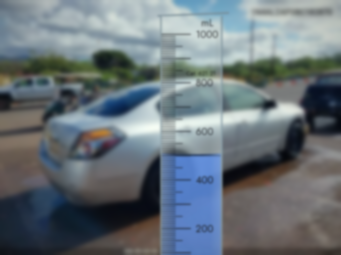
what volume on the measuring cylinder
500 mL
